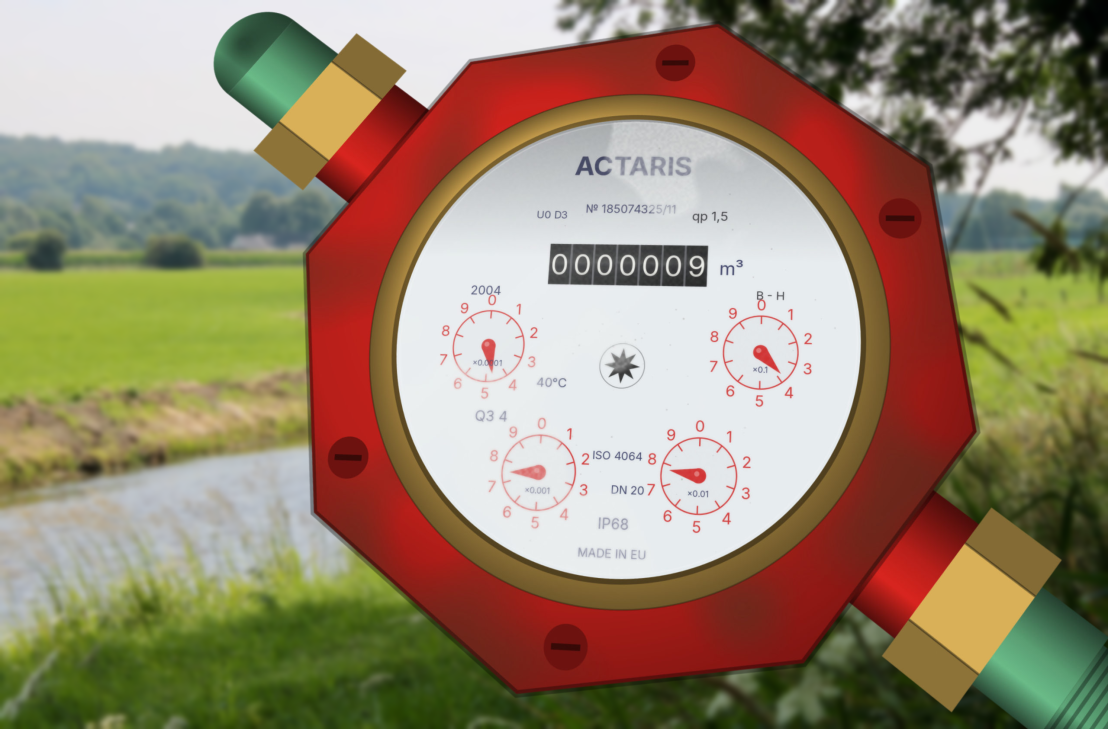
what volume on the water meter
9.3774 m³
